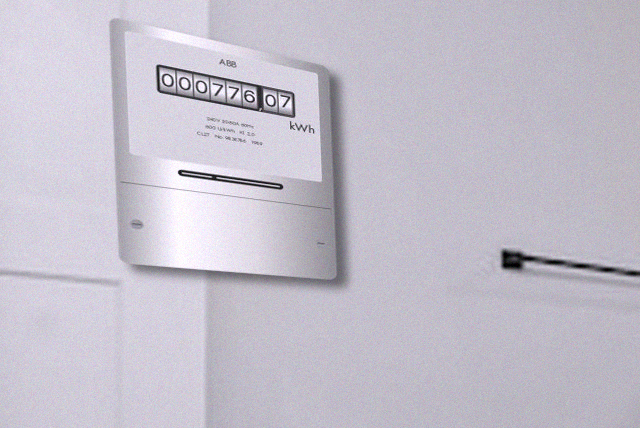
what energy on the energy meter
776.07 kWh
